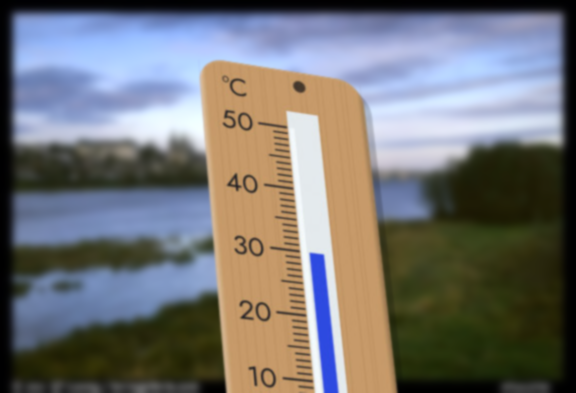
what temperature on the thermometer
30 °C
